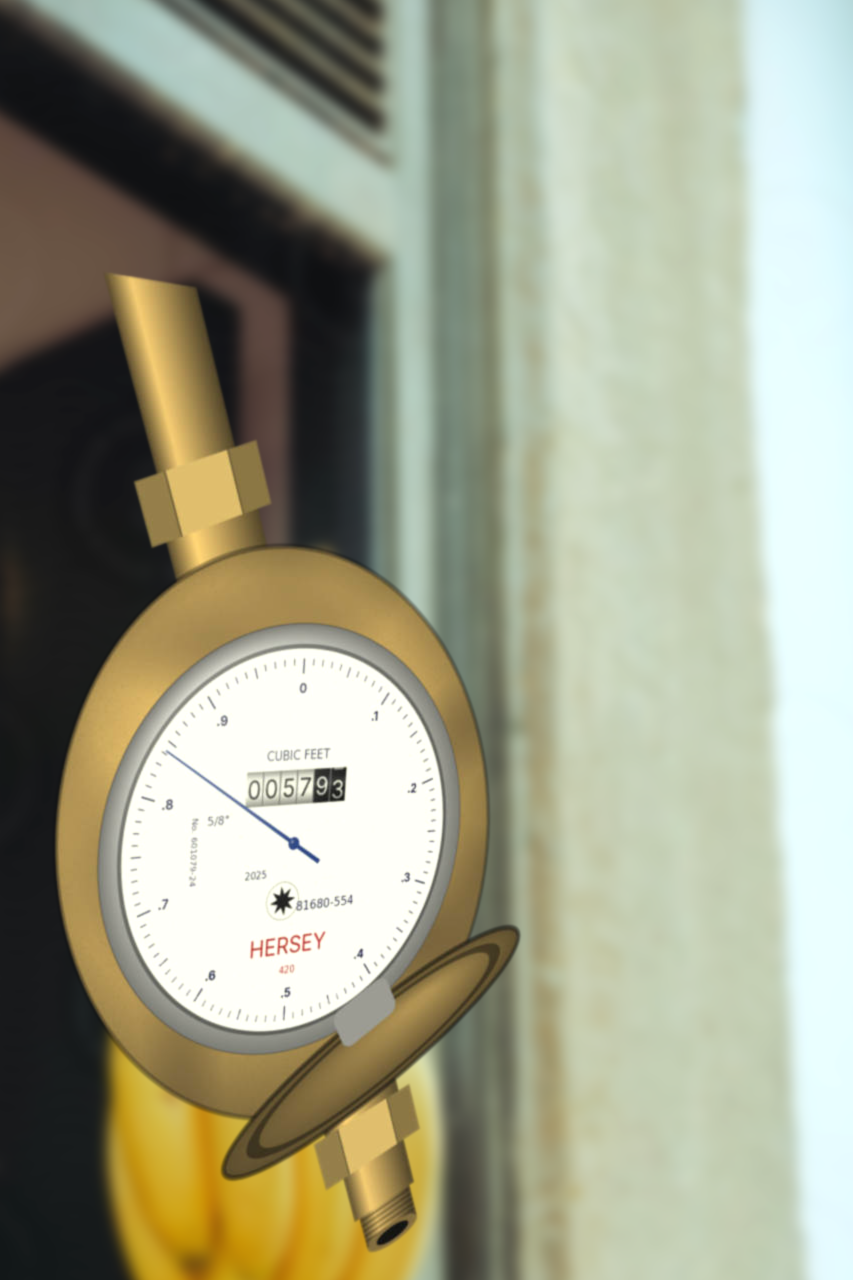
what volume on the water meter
5792.84 ft³
